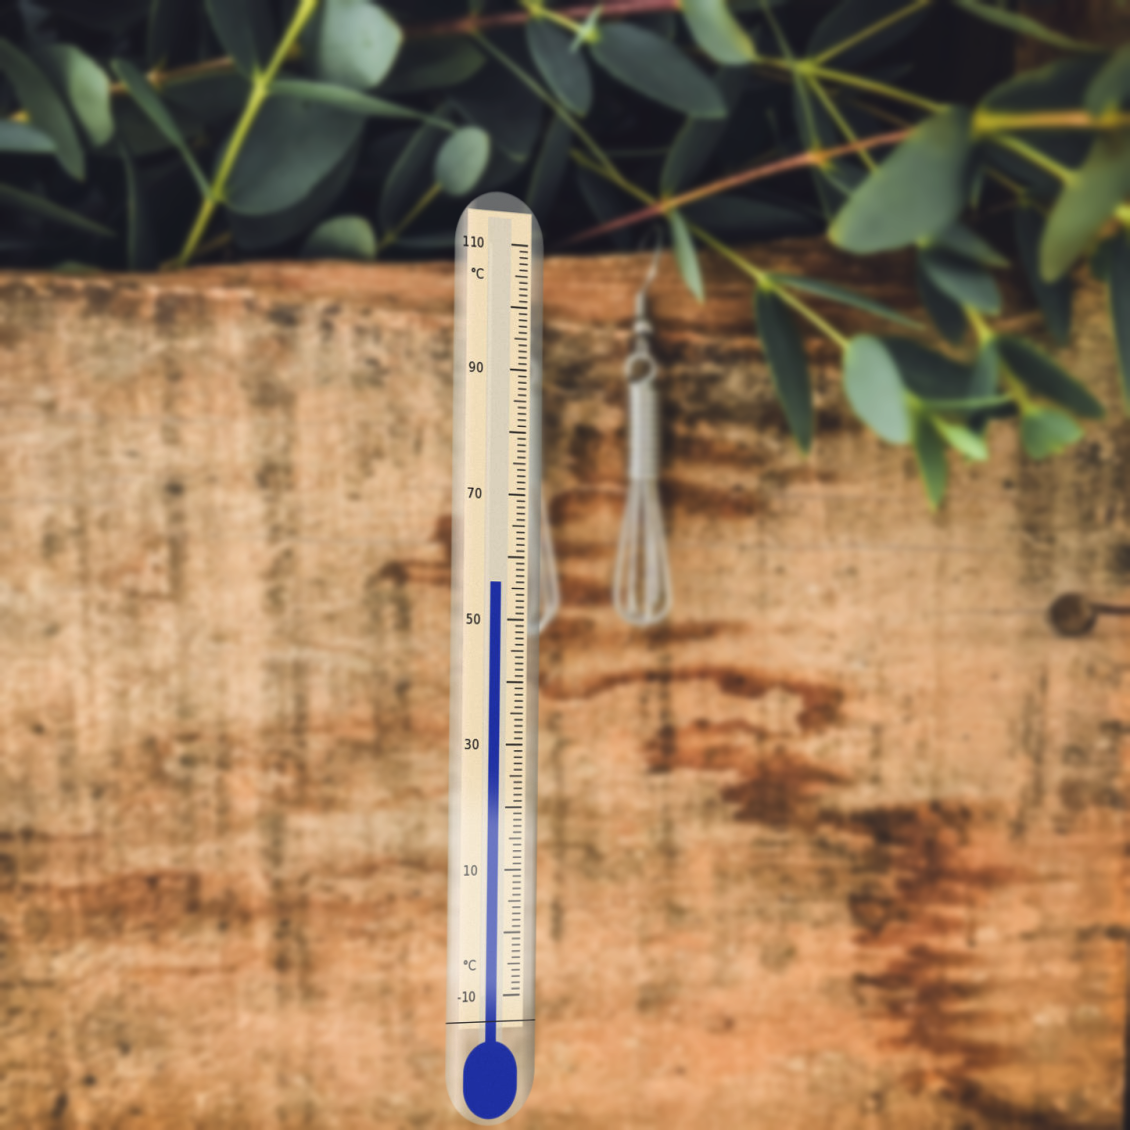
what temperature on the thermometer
56 °C
